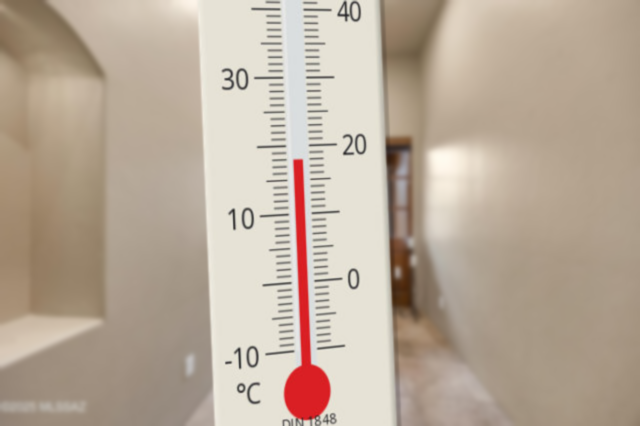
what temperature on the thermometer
18 °C
